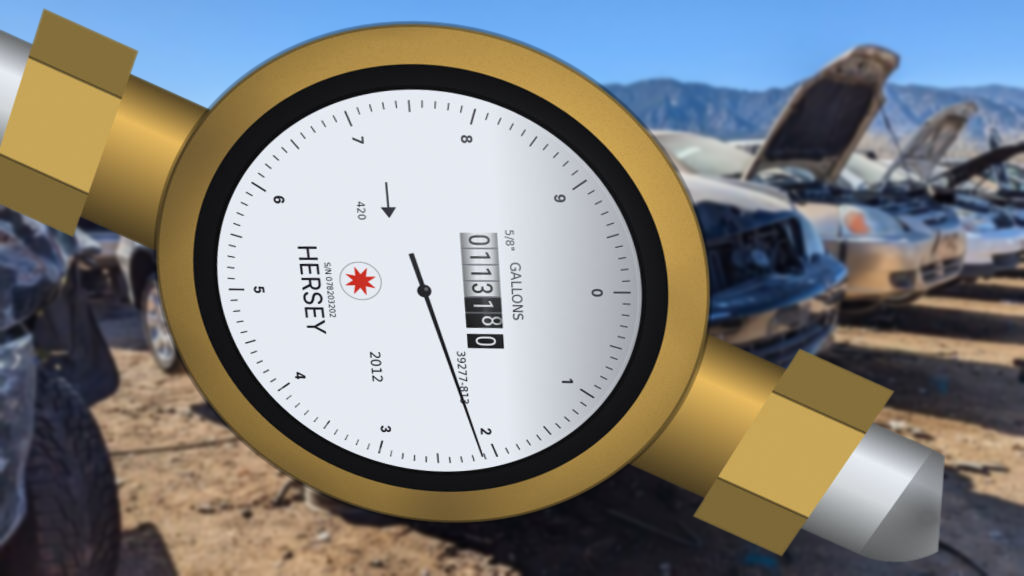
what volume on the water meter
113182.1 gal
